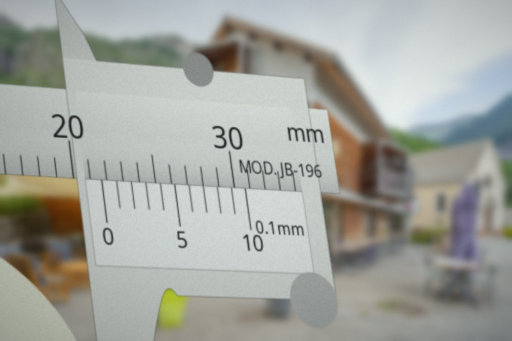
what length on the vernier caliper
21.7 mm
